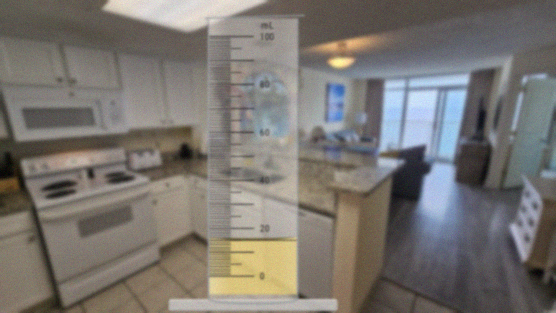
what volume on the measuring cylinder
15 mL
